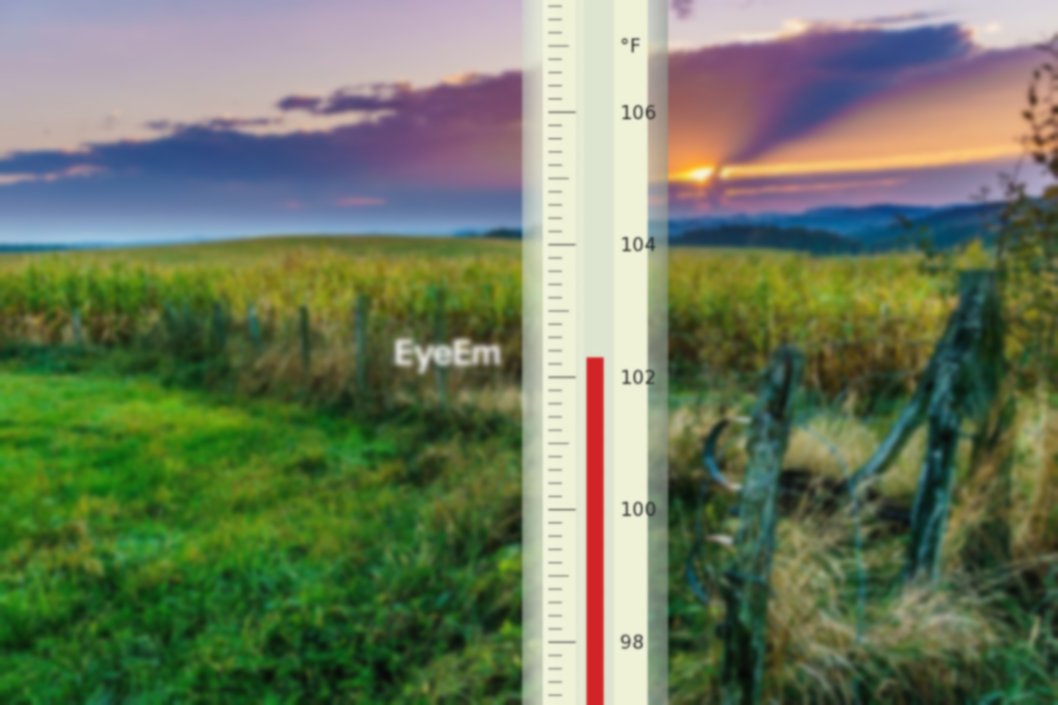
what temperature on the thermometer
102.3 °F
